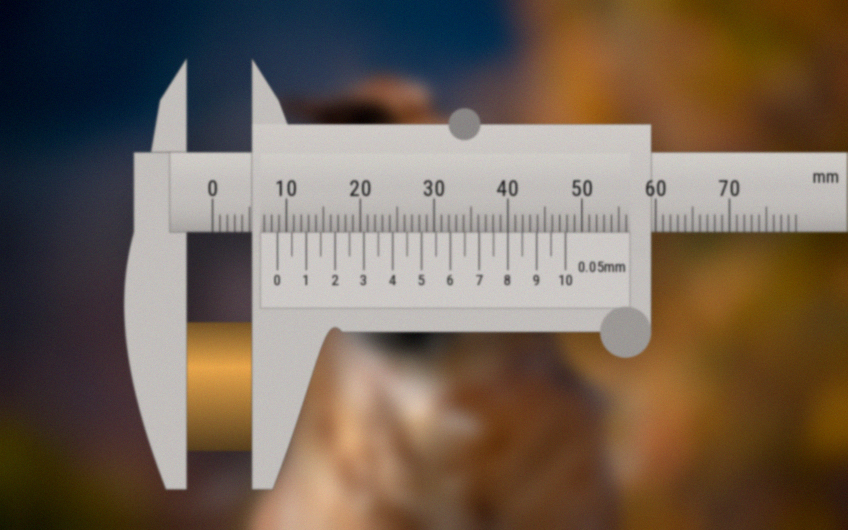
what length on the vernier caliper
8.8 mm
